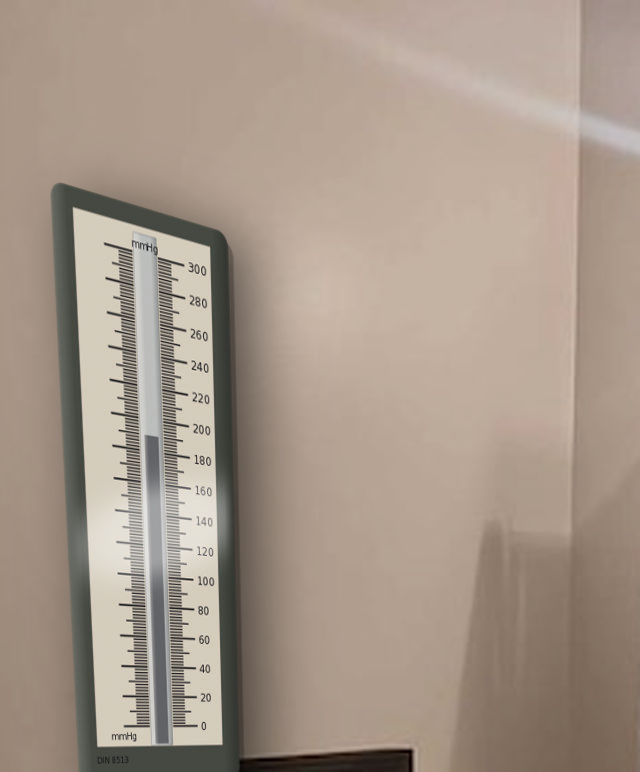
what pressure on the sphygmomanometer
190 mmHg
